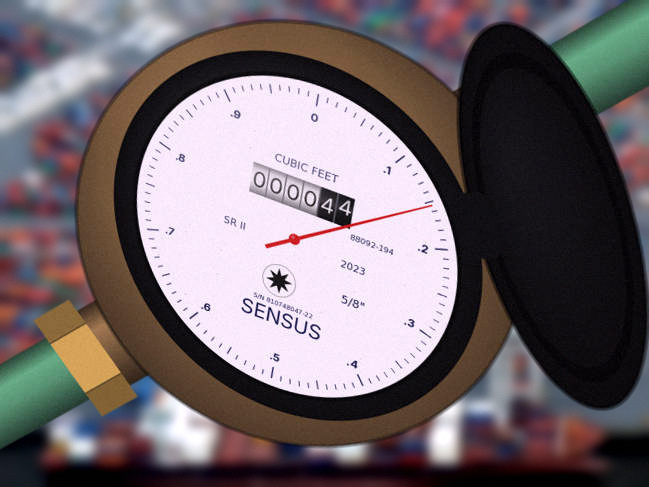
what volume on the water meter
44.15 ft³
